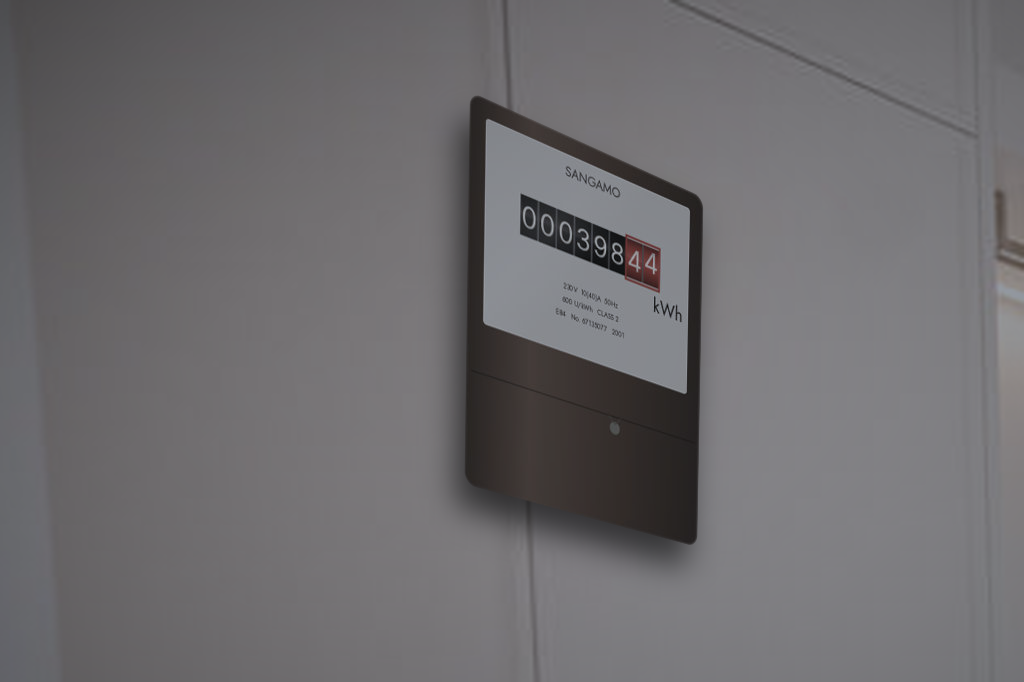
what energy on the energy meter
398.44 kWh
